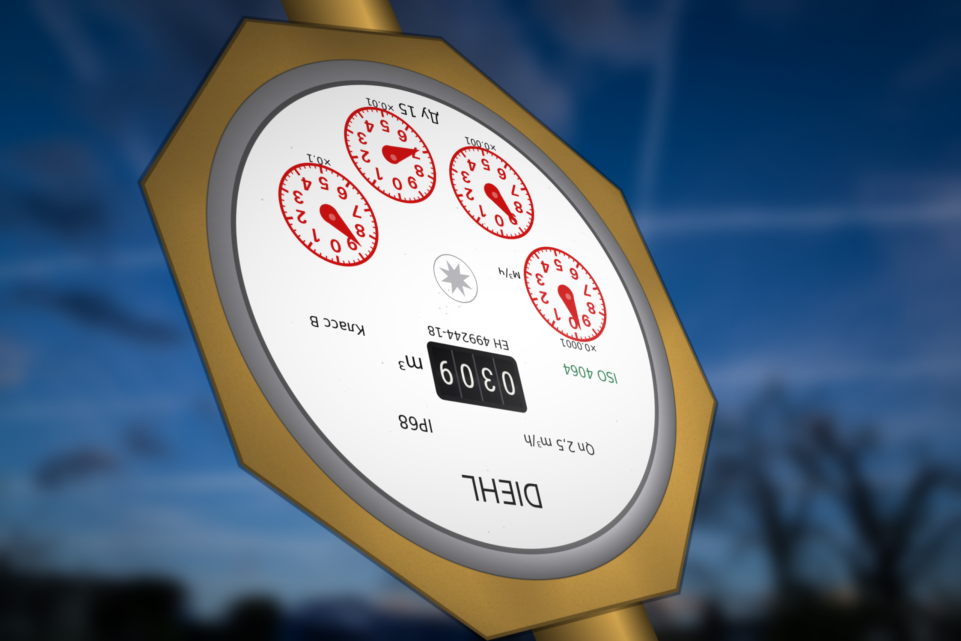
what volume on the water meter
309.8689 m³
